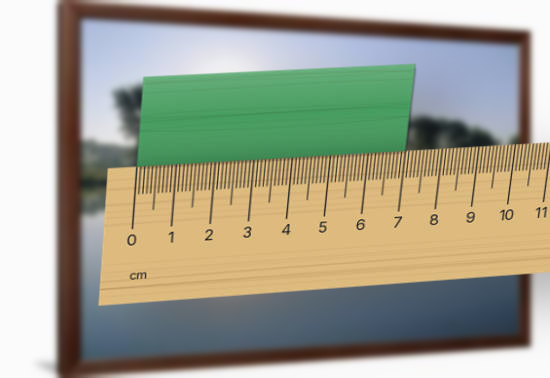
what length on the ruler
7 cm
